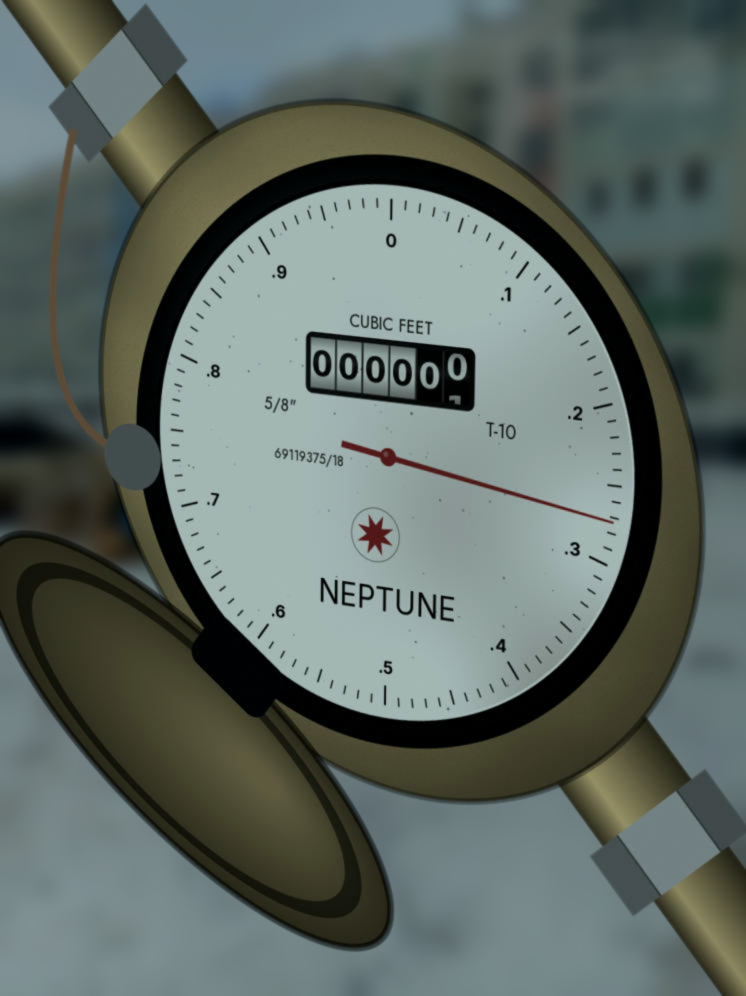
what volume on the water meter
0.27 ft³
